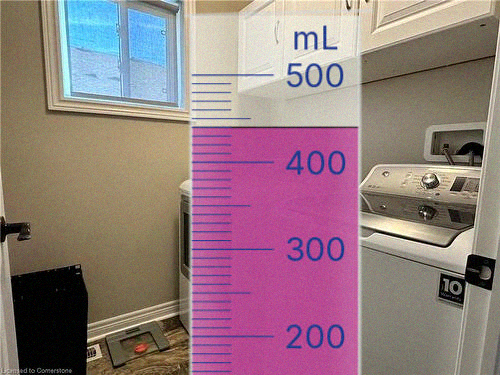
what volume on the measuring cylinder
440 mL
